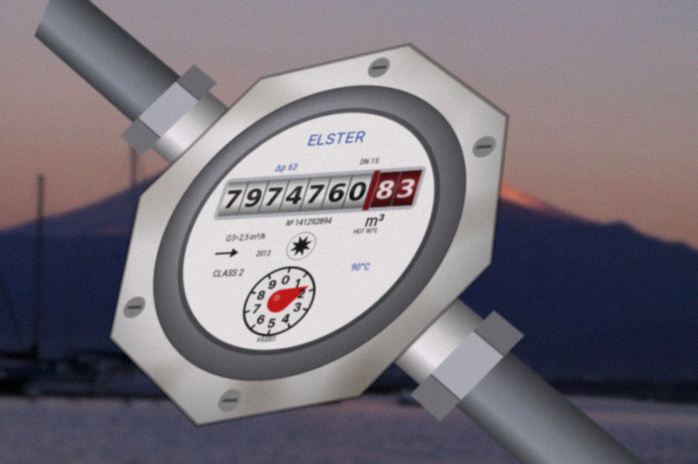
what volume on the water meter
7974760.831 m³
